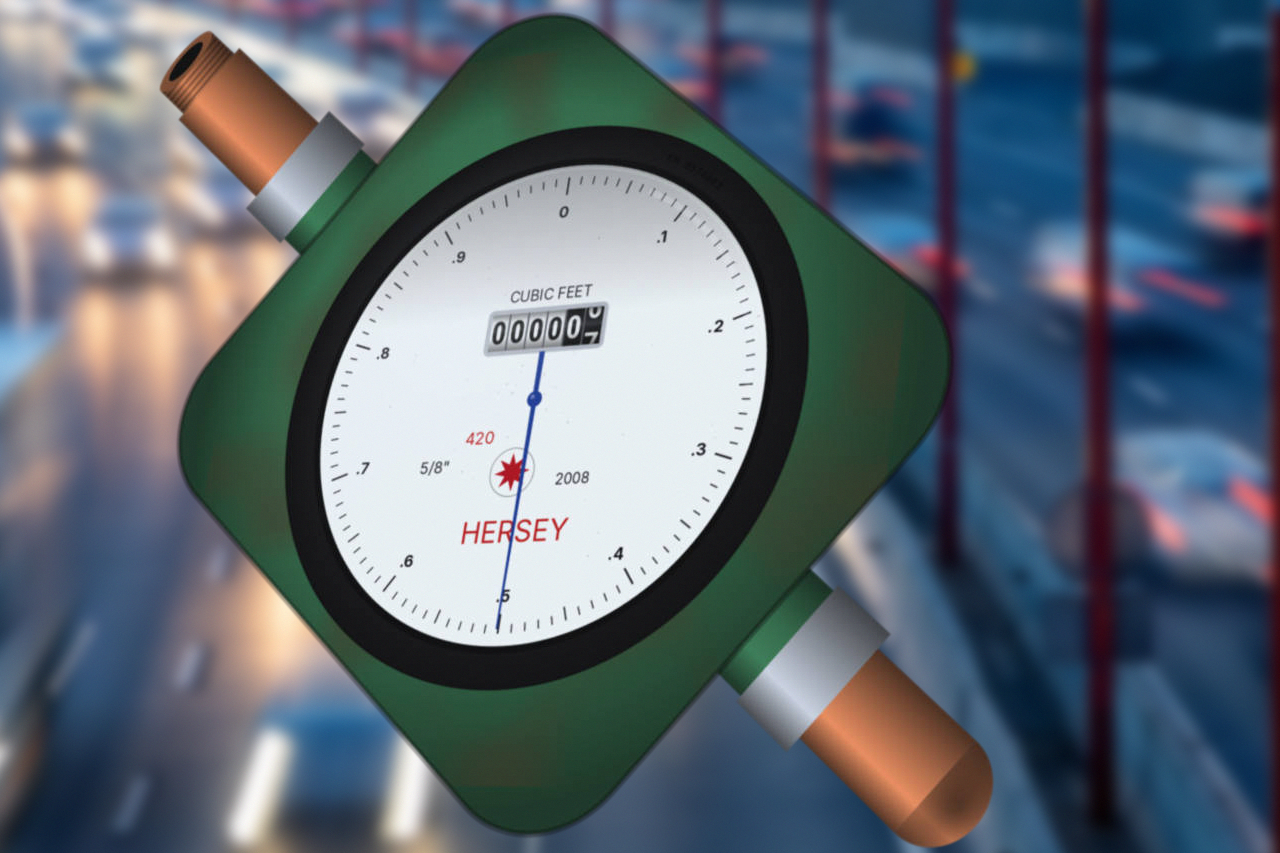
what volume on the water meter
6.50 ft³
